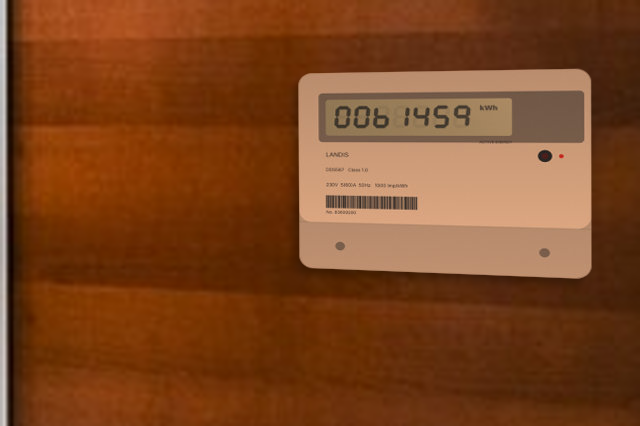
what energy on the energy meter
61459 kWh
